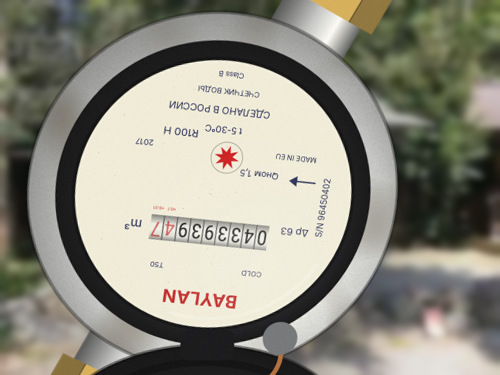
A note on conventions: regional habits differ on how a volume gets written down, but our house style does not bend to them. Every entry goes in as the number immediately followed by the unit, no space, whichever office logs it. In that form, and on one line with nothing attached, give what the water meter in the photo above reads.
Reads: 433939.47m³
